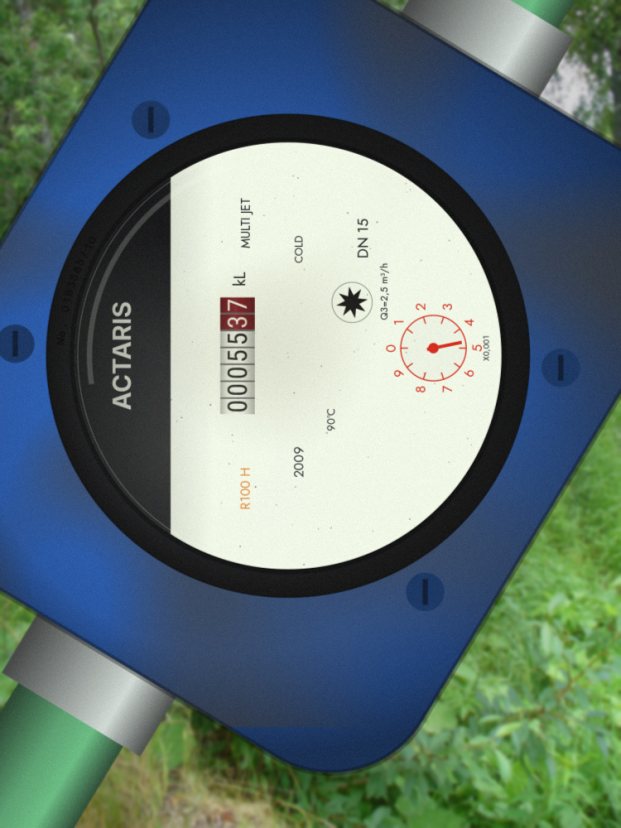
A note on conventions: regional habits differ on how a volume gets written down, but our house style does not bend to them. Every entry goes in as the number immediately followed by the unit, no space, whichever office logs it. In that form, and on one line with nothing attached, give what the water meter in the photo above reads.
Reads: 55.374kL
